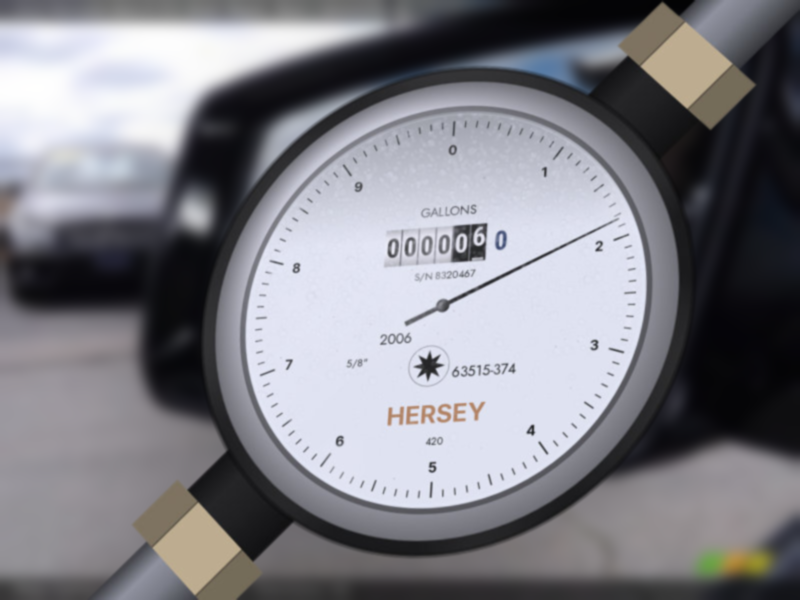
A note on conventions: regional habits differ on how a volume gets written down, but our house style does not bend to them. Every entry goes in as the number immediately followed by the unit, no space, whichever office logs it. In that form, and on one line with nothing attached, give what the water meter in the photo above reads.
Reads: 61.8gal
